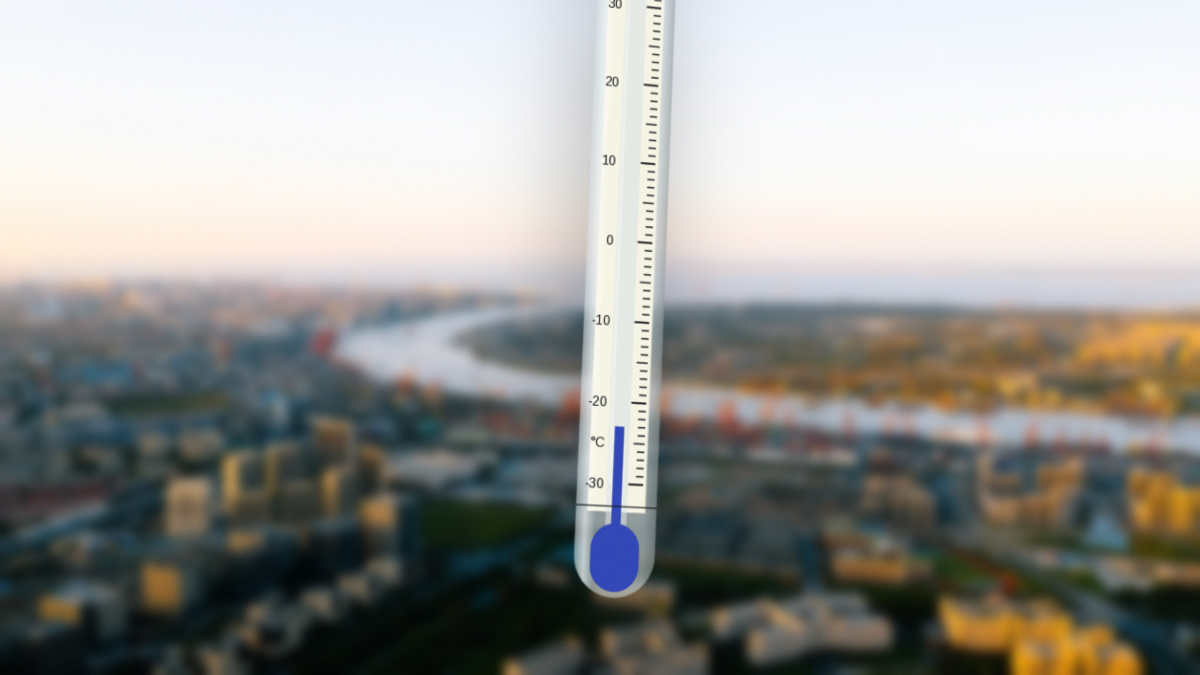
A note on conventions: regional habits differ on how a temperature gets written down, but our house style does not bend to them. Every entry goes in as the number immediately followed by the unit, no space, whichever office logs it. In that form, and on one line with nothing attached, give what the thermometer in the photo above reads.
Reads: -23°C
